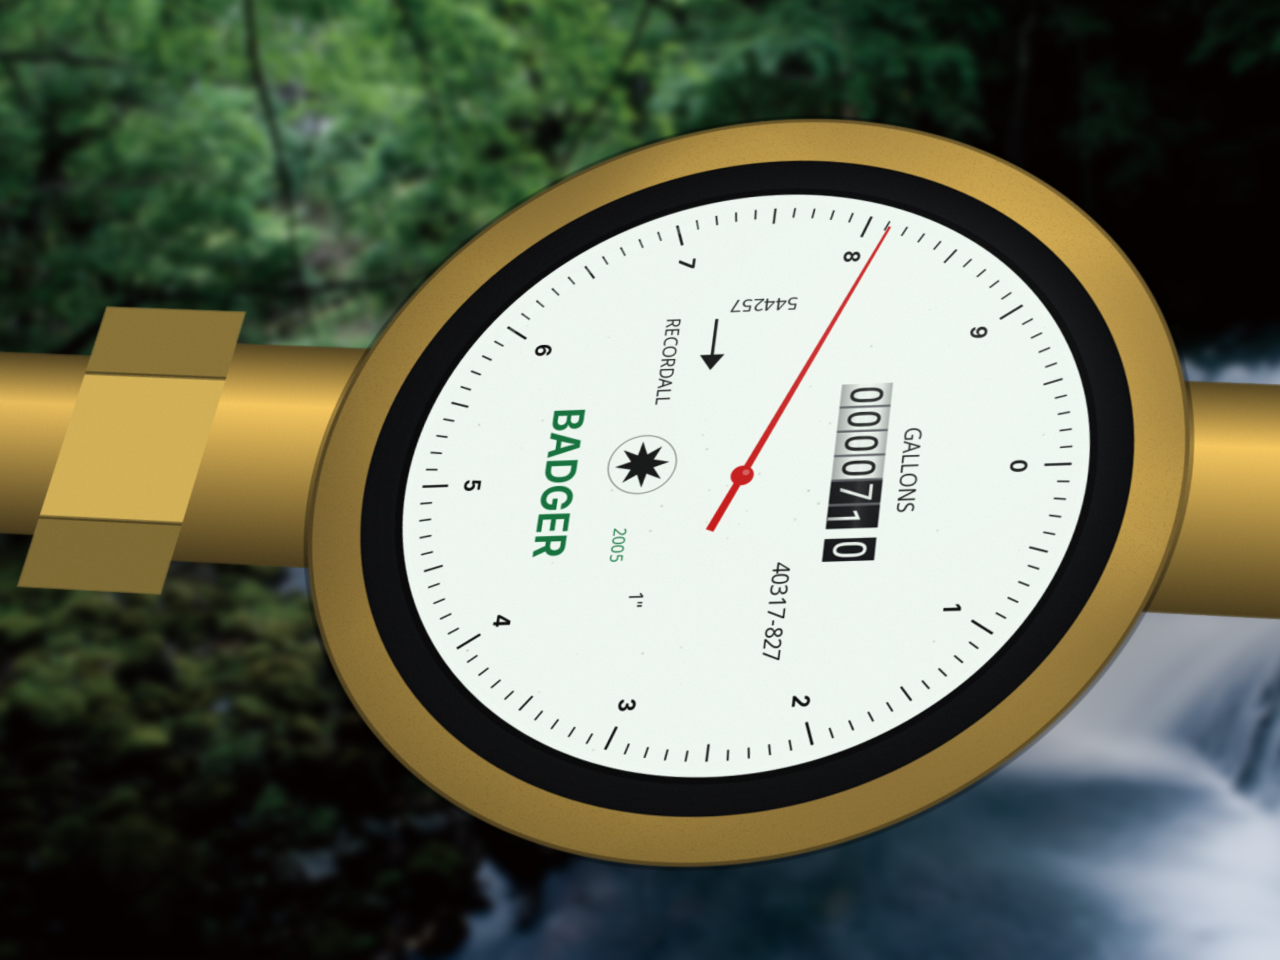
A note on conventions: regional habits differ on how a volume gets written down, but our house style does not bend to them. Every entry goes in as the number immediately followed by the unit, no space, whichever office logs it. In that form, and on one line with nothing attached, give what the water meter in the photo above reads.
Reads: 708.1gal
